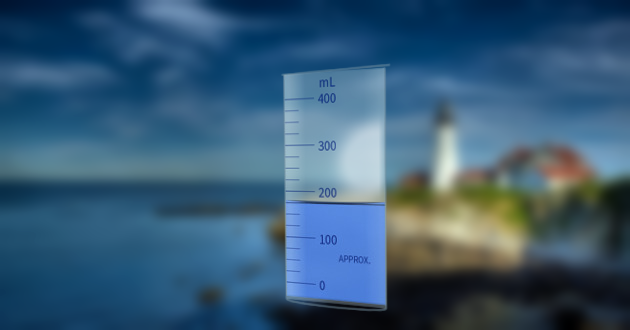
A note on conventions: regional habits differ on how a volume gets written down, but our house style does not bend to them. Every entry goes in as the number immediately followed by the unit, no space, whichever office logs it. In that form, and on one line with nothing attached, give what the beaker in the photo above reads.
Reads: 175mL
